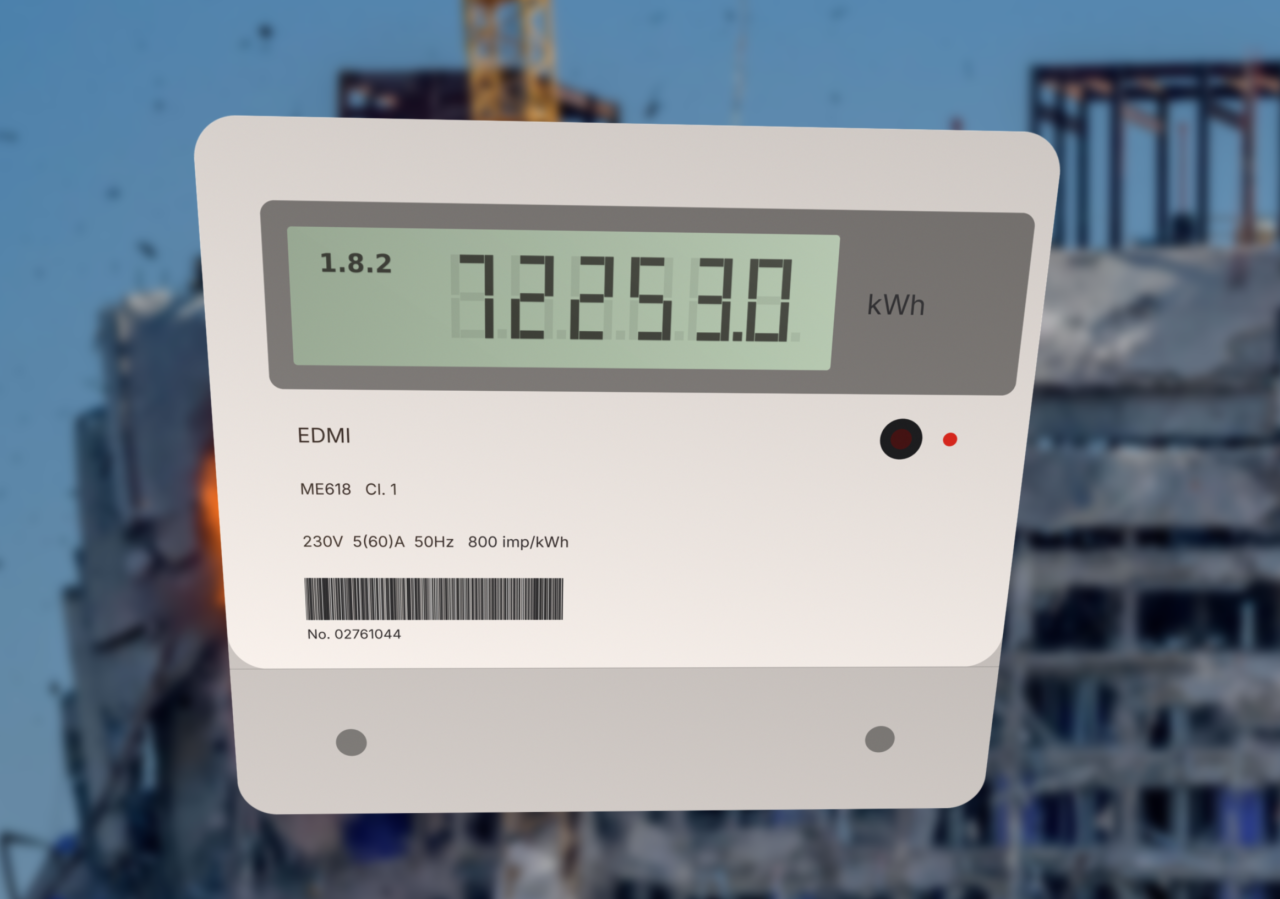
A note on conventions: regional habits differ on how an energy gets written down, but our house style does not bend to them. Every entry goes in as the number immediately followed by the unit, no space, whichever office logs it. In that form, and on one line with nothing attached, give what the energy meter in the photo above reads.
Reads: 72253.0kWh
